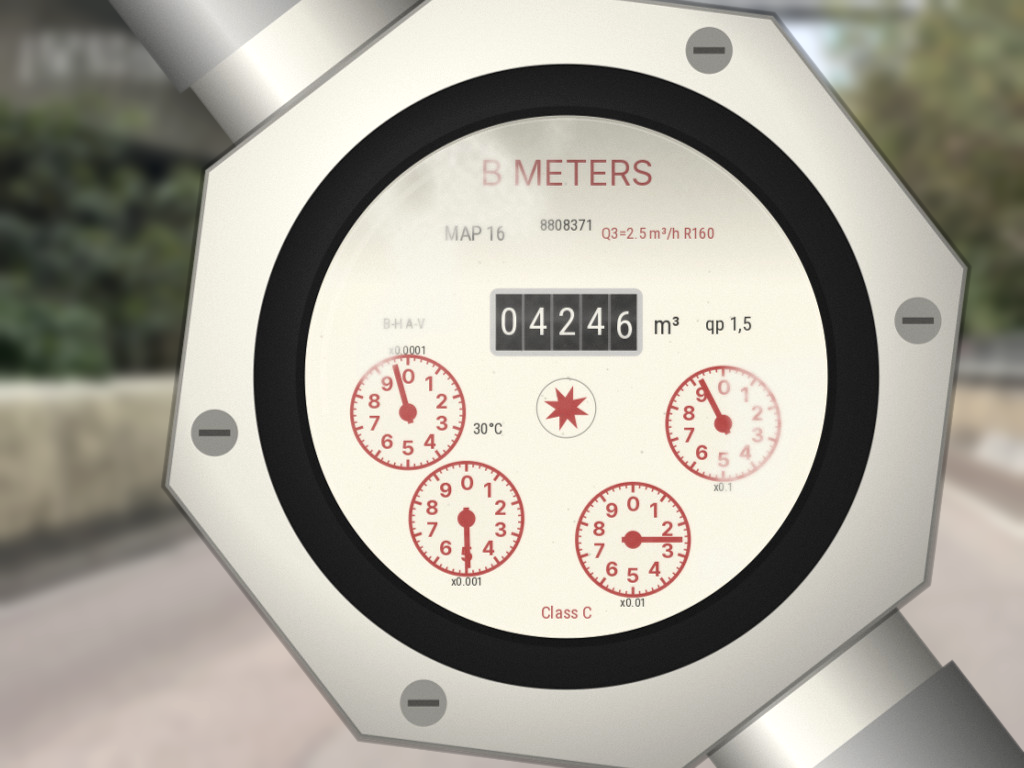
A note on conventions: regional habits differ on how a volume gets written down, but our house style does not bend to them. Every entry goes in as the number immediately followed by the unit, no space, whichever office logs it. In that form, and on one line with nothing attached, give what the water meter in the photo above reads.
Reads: 4245.9249m³
